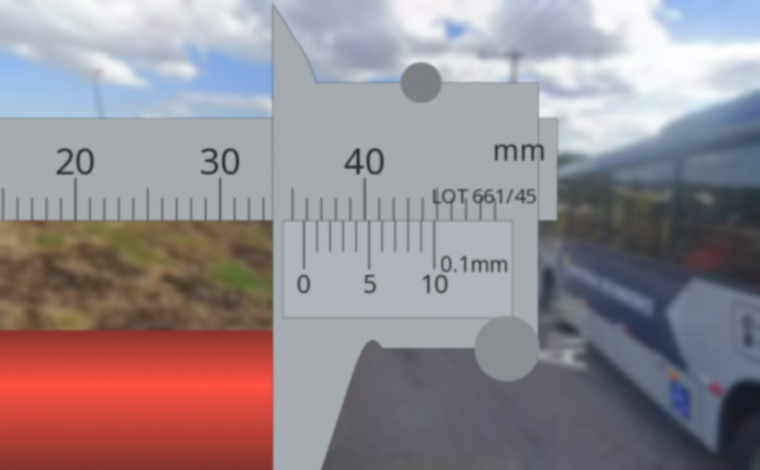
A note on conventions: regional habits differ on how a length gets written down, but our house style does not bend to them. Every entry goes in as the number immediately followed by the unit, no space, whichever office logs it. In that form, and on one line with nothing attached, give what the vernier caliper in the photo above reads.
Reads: 35.8mm
